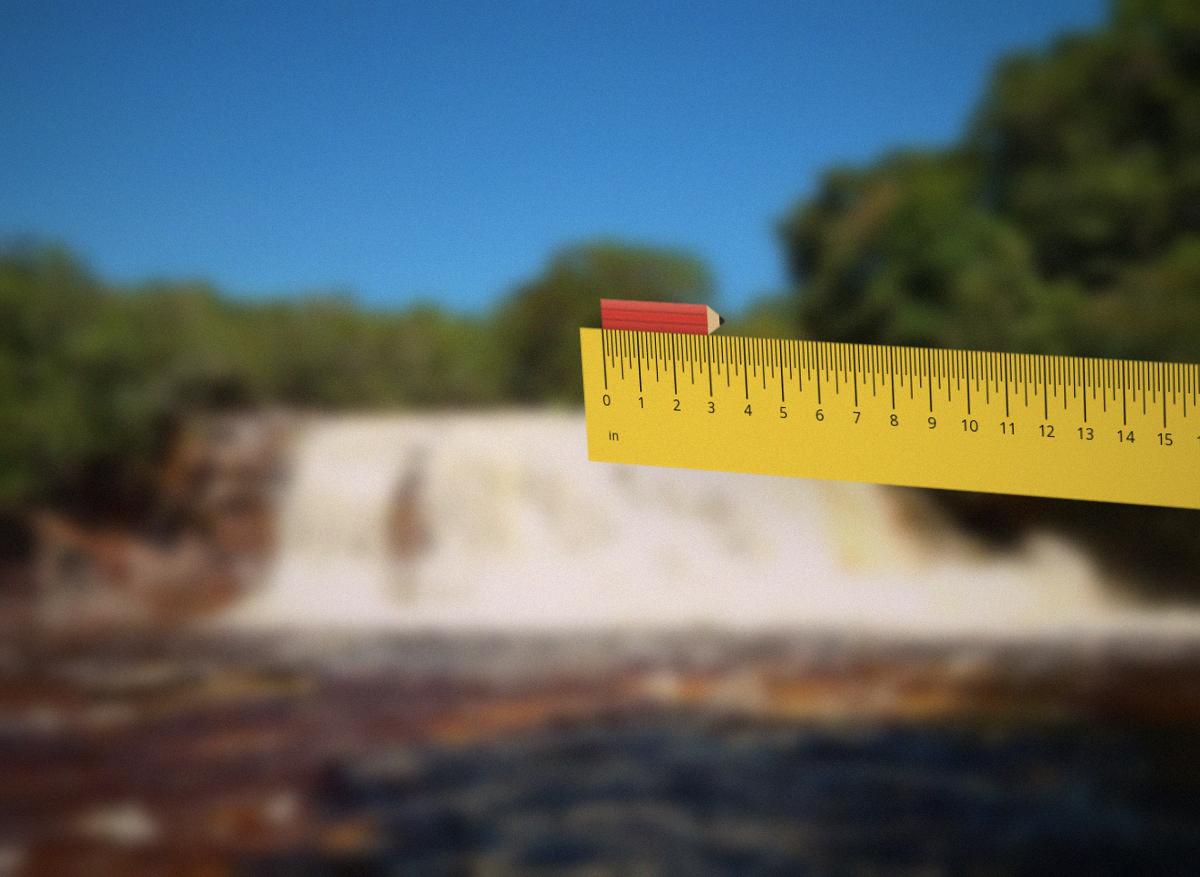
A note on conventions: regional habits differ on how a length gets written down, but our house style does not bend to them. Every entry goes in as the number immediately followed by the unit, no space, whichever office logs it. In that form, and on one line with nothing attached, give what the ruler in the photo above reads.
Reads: 3.5in
